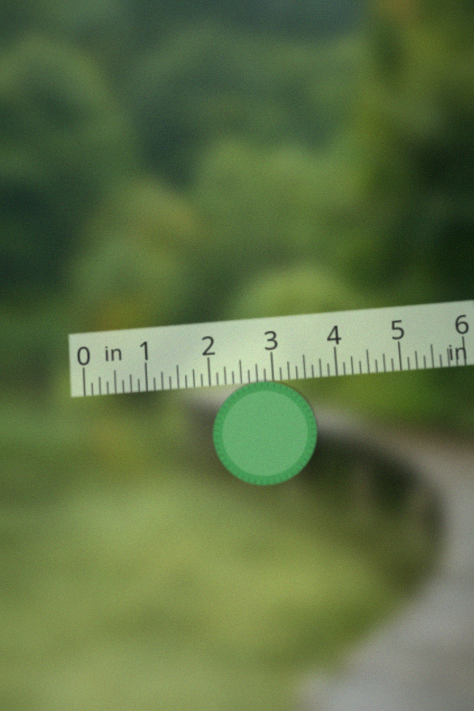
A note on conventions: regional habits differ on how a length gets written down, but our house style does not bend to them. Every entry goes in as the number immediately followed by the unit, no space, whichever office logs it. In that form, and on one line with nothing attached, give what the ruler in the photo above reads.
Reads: 1.625in
